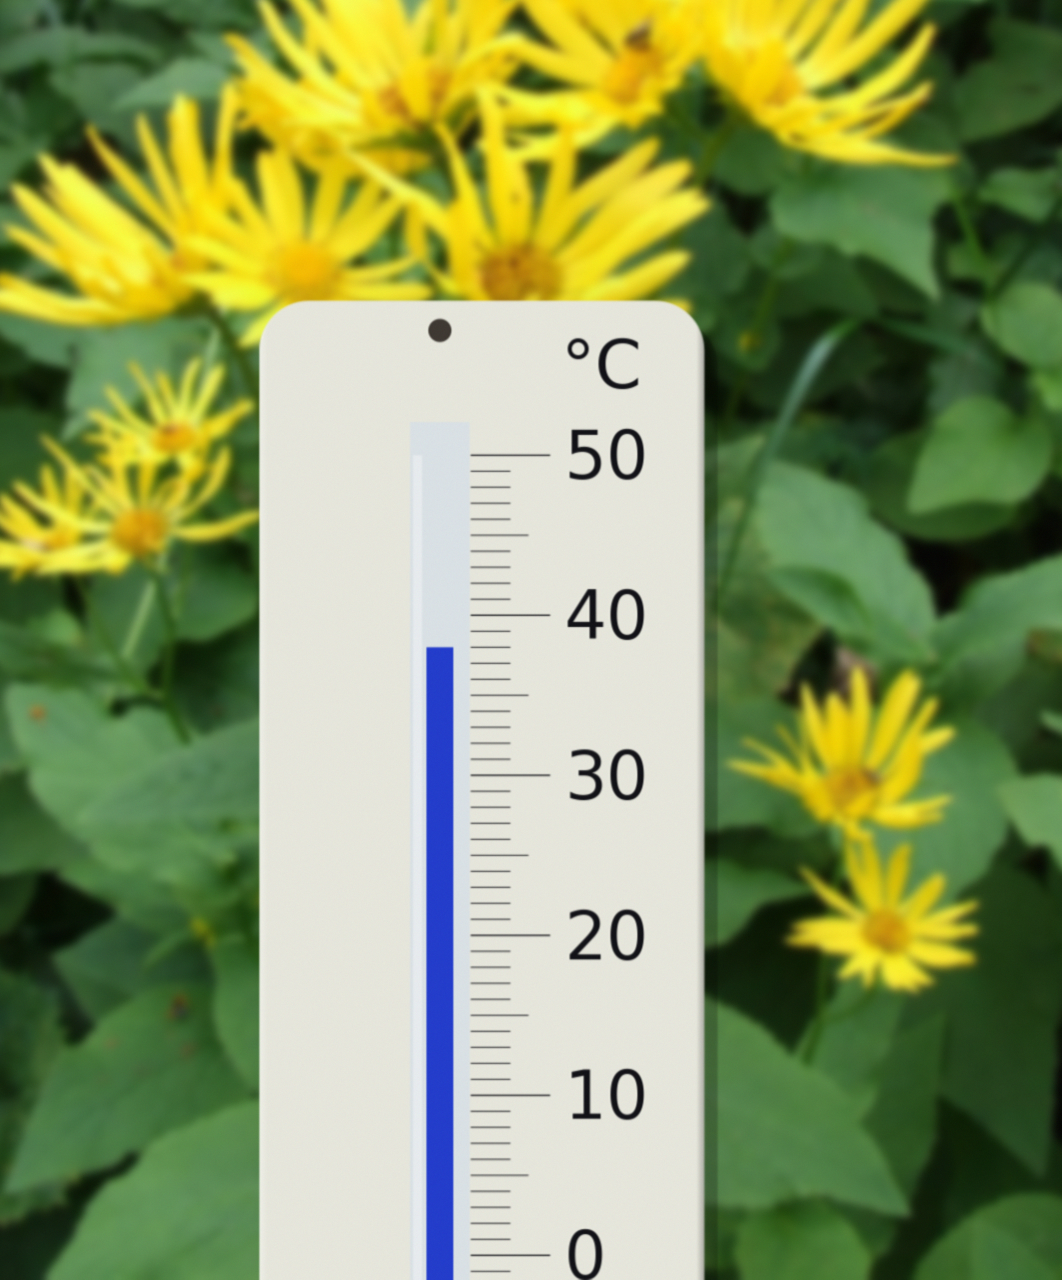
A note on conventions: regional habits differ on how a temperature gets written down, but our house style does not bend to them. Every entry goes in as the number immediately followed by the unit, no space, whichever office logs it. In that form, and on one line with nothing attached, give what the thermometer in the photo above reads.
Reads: 38°C
